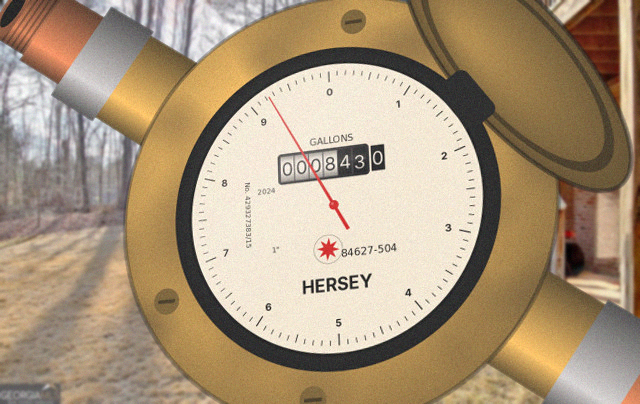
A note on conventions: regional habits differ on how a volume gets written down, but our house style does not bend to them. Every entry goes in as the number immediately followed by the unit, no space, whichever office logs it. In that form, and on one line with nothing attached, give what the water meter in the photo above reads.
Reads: 8429.2gal
